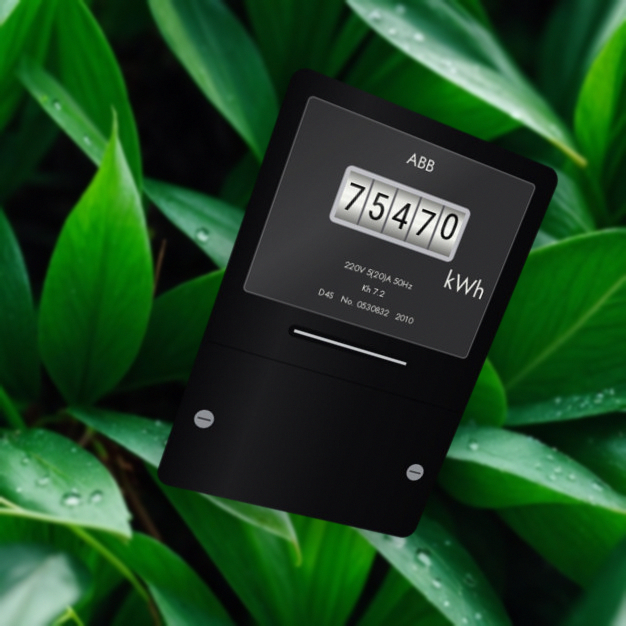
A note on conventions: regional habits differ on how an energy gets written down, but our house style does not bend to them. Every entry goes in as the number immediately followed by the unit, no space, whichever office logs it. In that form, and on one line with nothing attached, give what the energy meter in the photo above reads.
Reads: 75470kWh
